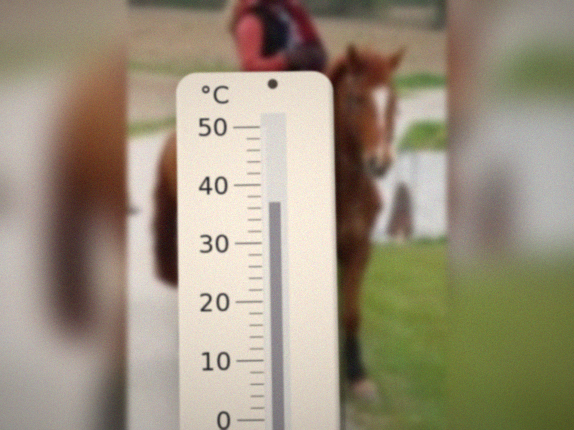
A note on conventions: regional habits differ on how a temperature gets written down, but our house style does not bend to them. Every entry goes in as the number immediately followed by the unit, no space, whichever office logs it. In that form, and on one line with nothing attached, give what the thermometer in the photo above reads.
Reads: 37°C
